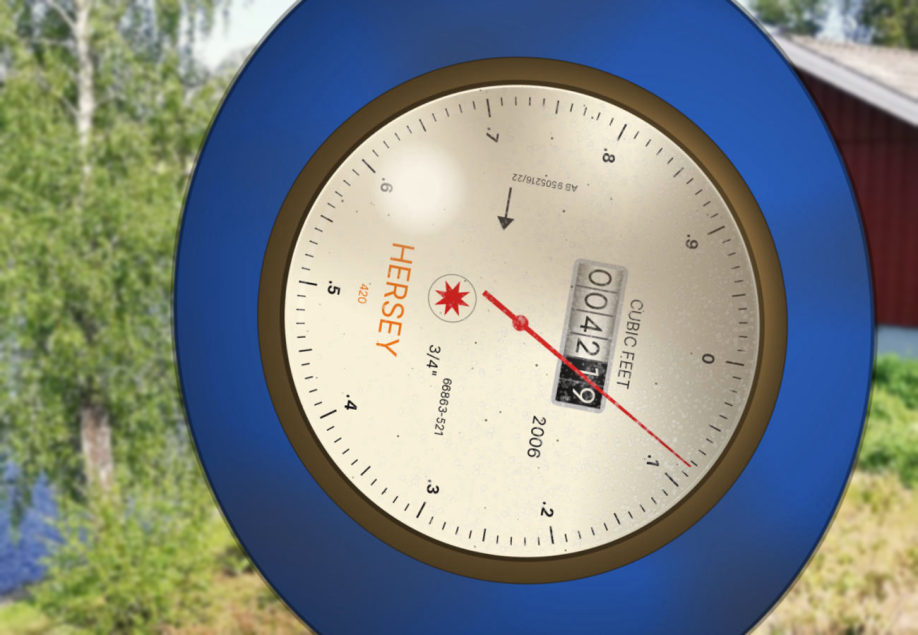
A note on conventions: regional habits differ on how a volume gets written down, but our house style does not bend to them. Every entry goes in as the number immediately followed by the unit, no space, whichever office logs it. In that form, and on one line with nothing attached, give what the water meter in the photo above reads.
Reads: 4219.08ft³
